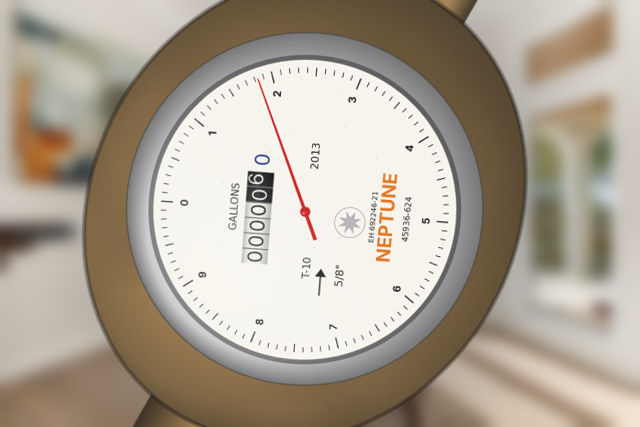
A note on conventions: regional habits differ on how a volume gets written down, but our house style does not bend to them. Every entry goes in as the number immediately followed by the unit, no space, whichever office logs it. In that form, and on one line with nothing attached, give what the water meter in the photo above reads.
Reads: 61.8gal
